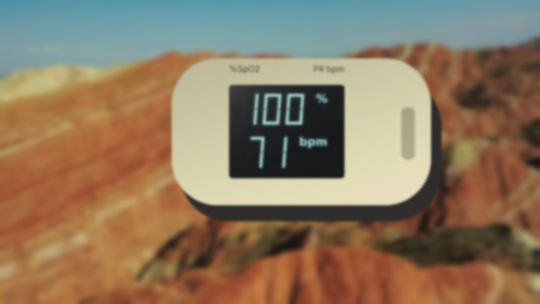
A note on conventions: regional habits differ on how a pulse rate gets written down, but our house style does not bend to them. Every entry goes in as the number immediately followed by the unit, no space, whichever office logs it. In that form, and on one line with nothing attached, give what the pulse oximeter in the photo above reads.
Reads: 71bpm
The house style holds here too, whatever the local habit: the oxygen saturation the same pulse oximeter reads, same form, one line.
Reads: 100%
